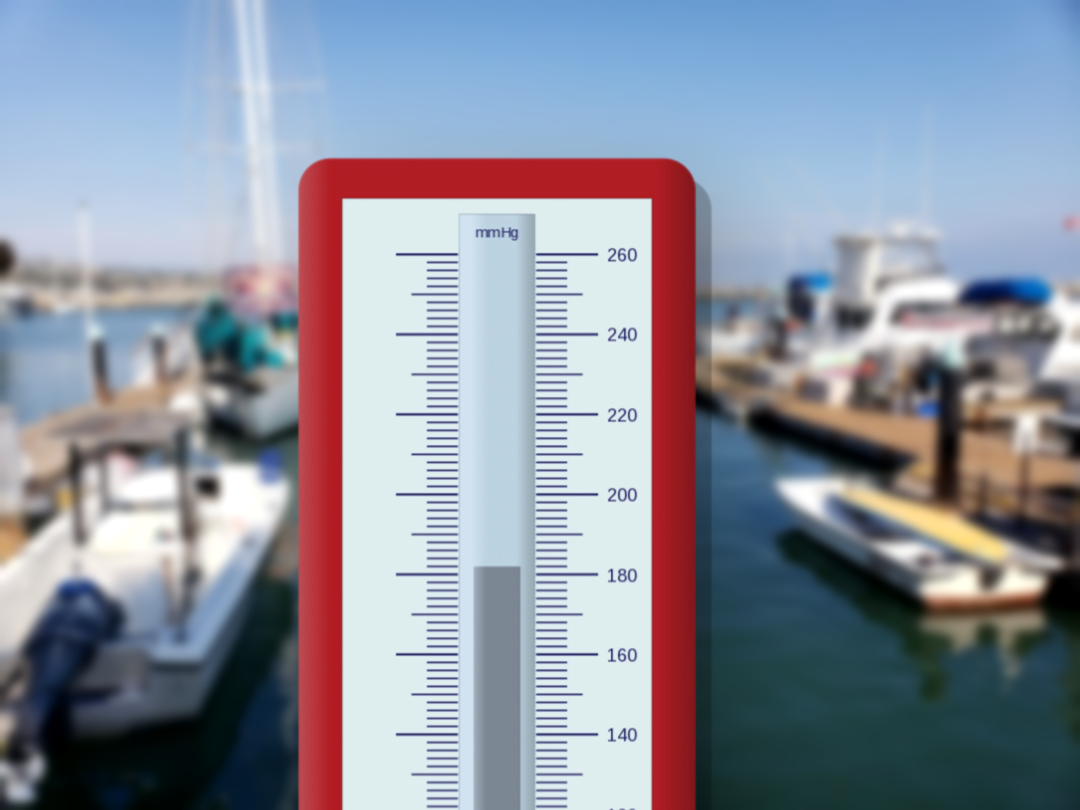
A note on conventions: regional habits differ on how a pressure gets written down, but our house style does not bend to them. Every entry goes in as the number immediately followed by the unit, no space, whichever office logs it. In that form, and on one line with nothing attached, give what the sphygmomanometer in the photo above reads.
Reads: 182mmHg
